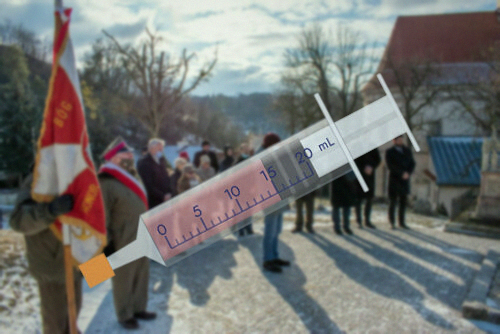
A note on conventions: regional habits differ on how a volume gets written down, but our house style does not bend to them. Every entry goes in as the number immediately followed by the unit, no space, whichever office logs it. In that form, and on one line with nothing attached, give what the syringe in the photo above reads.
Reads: 15mL
